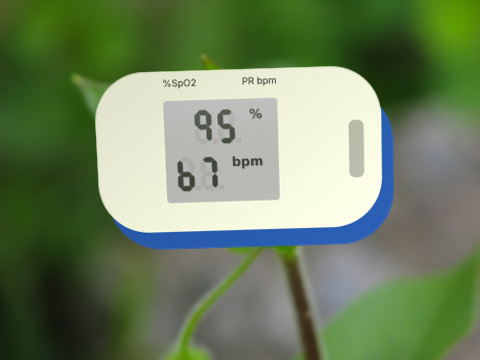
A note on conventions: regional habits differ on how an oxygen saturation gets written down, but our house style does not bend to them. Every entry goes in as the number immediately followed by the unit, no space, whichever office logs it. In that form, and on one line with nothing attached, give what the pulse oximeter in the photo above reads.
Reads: 95%
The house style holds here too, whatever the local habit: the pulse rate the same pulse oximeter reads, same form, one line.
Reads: 67bpm
